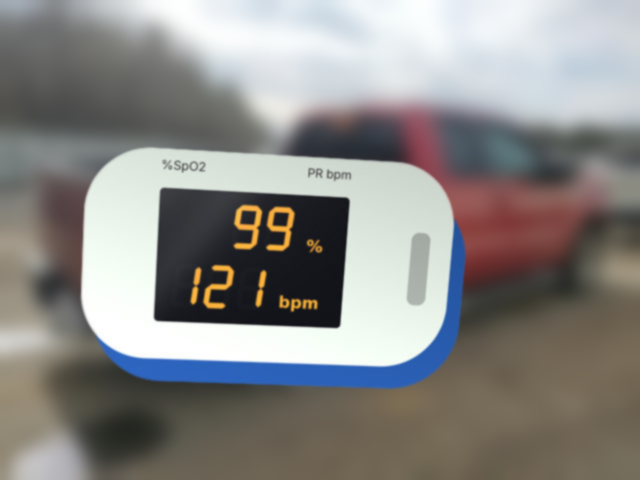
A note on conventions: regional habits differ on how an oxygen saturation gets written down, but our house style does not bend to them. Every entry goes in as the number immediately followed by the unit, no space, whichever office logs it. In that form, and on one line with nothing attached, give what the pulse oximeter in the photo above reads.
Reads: 99%
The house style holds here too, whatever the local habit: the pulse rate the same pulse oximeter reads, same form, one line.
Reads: 121bpm
